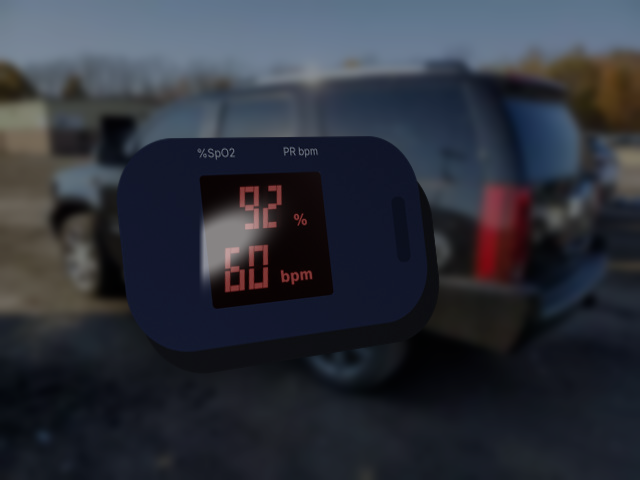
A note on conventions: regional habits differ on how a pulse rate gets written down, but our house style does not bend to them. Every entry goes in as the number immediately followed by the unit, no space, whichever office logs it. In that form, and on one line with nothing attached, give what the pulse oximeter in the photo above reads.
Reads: 60bpm
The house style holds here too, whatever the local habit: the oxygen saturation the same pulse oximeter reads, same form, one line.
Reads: 92%
